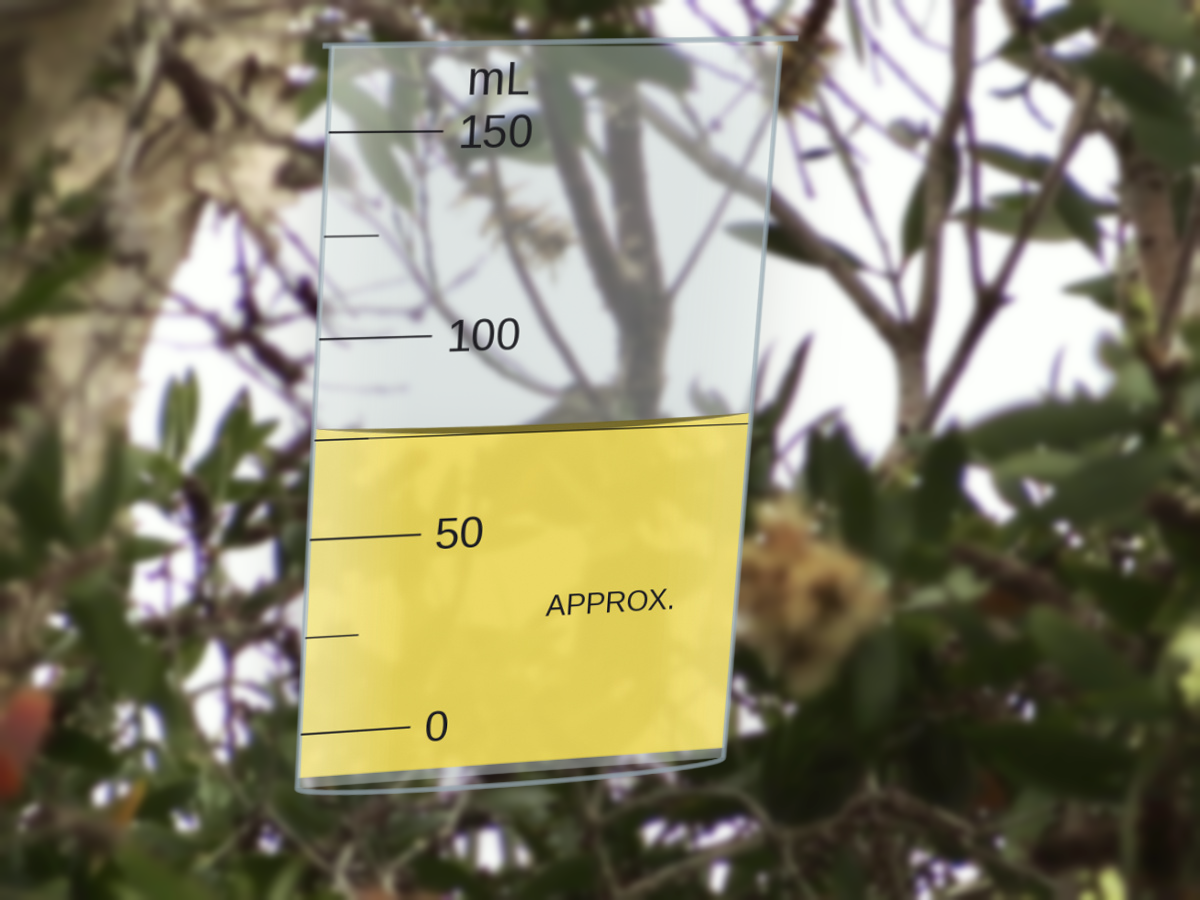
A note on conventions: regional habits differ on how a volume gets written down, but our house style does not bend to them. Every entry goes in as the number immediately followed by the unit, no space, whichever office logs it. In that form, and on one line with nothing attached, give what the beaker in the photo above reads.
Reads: 75mL
